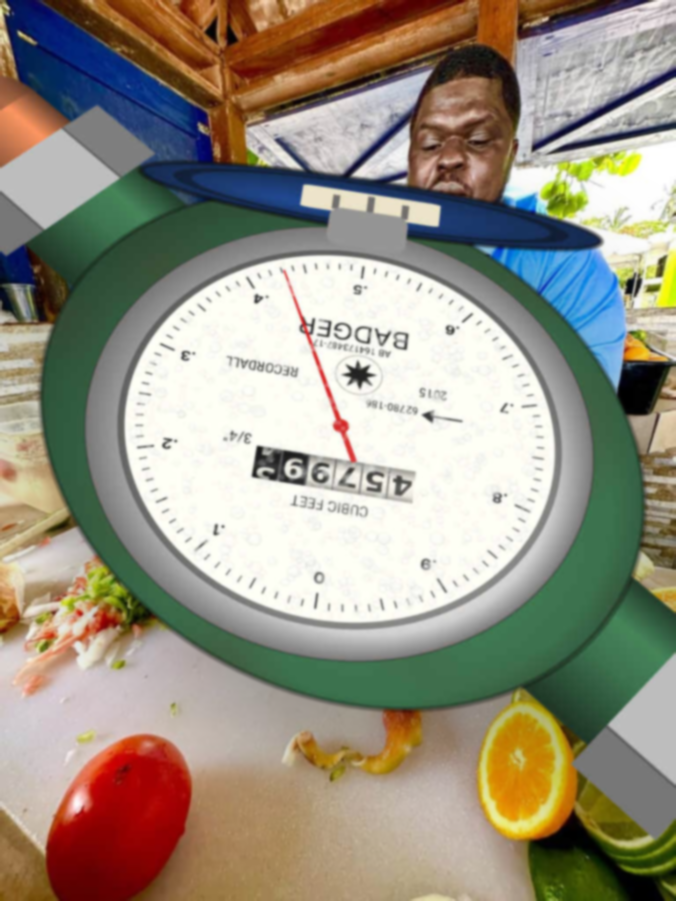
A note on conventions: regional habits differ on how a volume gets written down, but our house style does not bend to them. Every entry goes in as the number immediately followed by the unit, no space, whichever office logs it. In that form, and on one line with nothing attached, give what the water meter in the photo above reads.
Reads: 457993.43ft³
